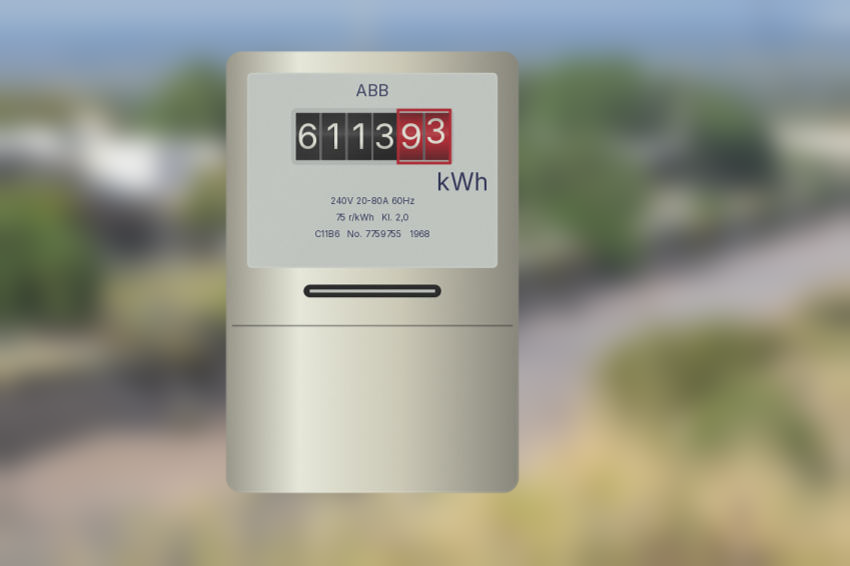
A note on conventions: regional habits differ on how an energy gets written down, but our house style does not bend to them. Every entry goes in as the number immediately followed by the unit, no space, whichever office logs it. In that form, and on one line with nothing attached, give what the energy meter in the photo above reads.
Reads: 6113.93kWh
